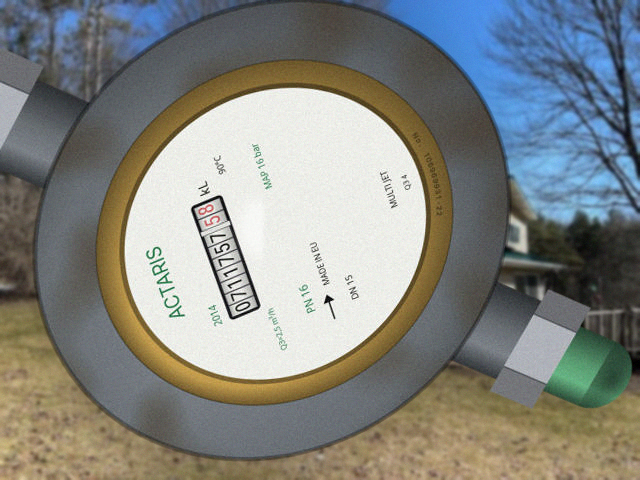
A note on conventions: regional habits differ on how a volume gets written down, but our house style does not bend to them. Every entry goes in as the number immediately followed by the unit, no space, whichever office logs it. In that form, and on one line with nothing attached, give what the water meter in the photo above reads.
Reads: 711757.58kL
